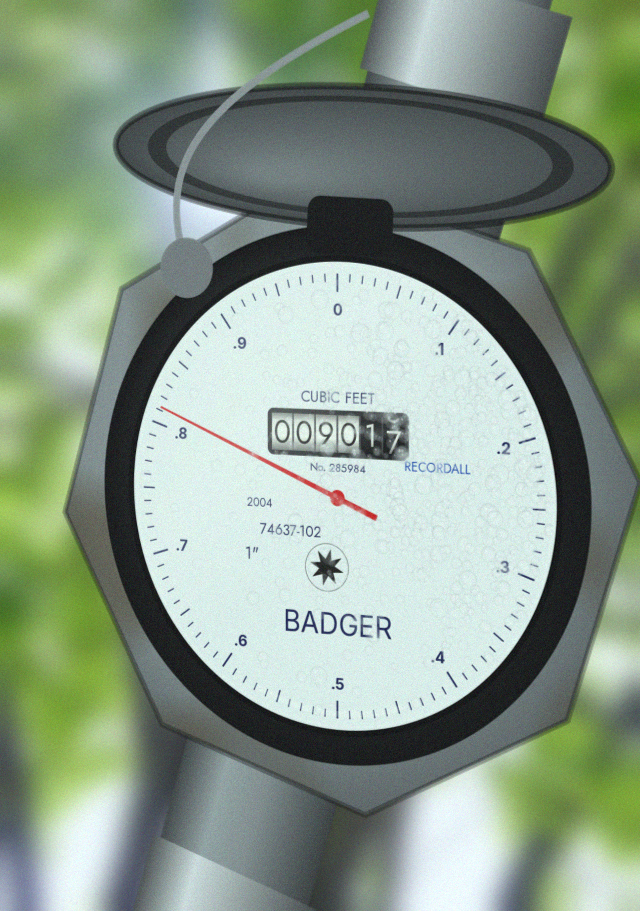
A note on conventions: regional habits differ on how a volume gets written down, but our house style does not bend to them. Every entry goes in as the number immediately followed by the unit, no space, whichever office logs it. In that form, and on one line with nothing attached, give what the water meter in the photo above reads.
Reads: 9016.81ft³
